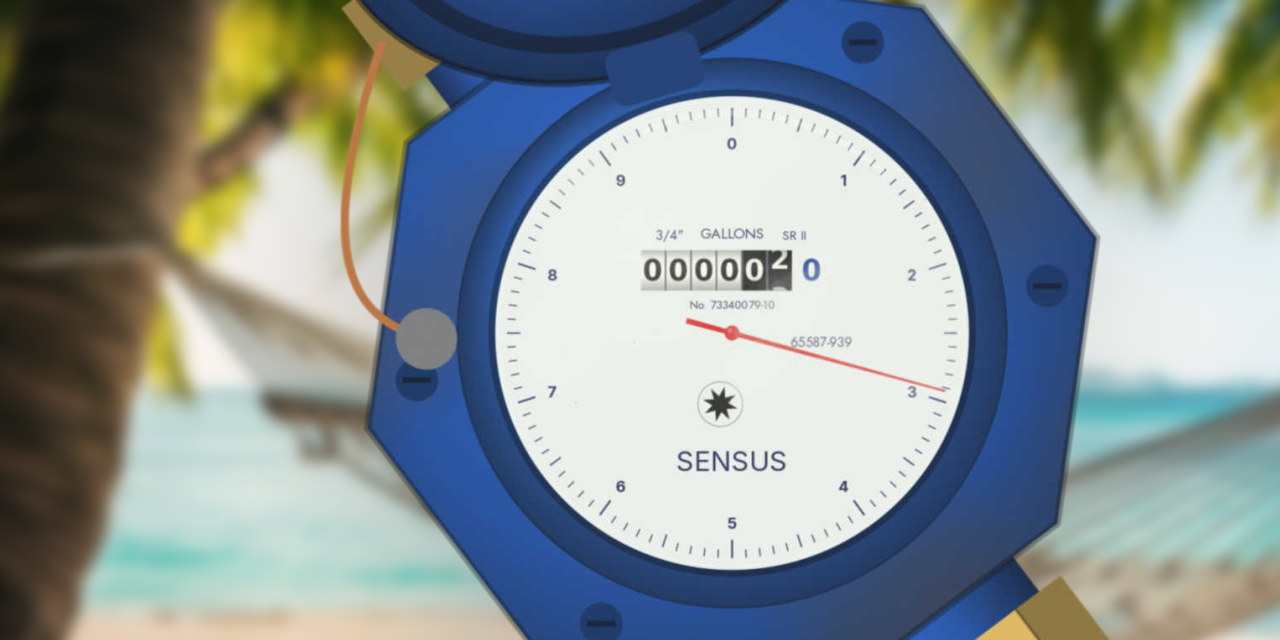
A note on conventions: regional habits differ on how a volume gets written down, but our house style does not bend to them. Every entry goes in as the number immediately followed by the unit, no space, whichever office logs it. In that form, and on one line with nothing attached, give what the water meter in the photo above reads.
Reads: 22.9gal
